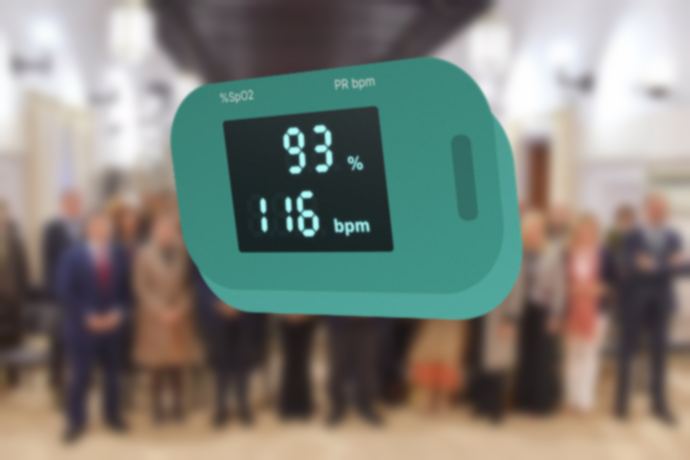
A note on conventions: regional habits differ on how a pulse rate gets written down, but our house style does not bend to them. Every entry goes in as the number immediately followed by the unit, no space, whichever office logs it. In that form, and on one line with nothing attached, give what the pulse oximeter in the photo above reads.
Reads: 116bpm
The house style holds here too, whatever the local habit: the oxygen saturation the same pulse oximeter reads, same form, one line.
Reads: 93%
